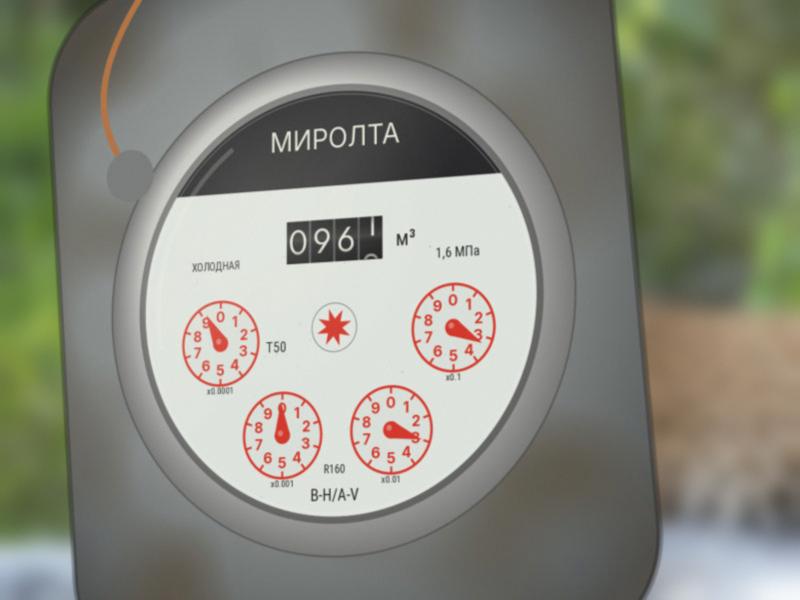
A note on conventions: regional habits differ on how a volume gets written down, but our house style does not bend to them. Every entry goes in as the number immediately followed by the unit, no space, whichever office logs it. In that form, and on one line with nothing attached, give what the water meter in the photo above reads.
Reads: 961.3299m³
